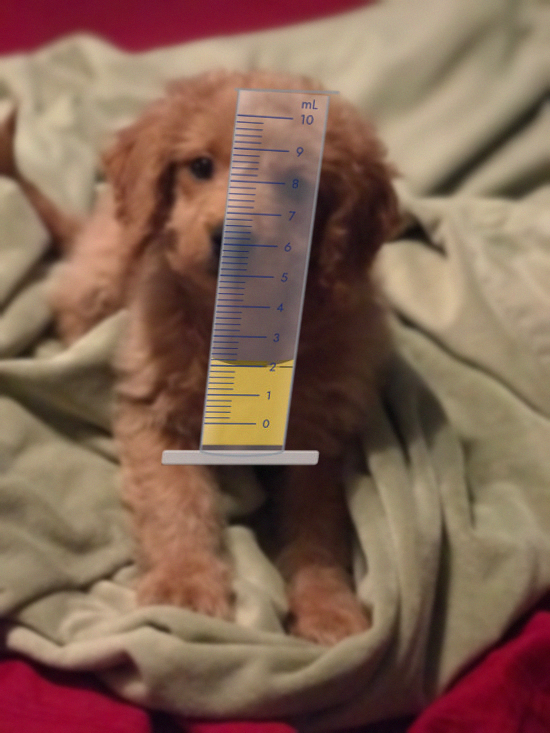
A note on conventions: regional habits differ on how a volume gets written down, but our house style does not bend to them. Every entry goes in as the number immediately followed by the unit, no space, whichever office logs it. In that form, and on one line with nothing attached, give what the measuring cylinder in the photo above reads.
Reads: 2mL
